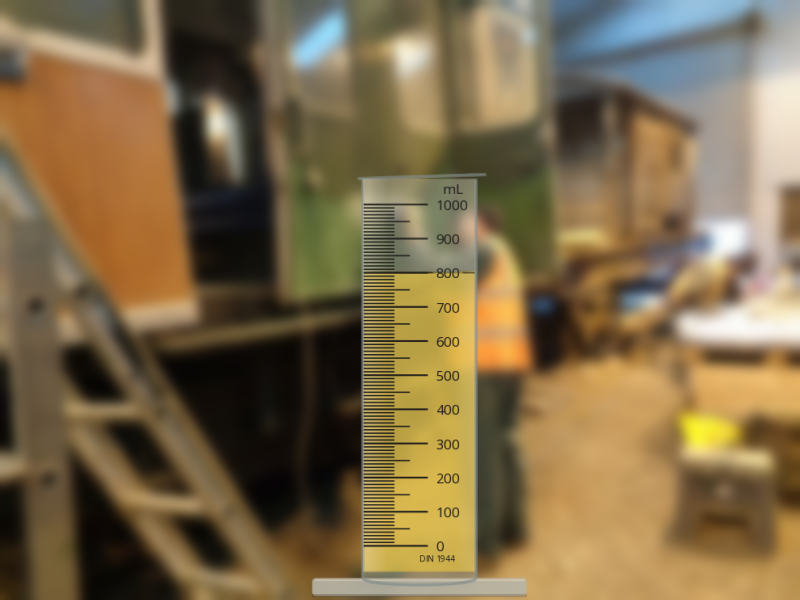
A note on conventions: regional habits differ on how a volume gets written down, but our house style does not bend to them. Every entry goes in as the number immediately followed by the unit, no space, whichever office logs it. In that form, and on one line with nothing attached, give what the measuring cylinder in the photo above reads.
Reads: 800mL
